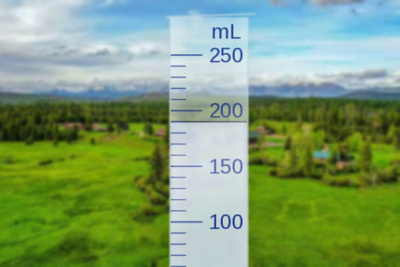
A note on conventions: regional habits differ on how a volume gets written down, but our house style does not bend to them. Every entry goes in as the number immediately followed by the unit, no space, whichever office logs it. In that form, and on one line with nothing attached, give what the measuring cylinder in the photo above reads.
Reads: 190mL
